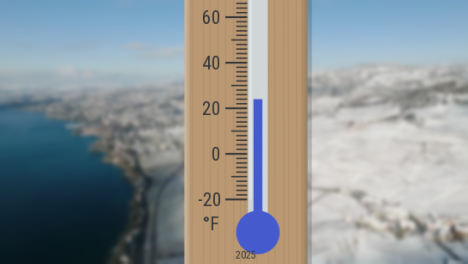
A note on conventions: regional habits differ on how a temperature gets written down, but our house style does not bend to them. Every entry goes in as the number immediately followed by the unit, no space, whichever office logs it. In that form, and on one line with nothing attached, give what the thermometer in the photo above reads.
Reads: 24°F
